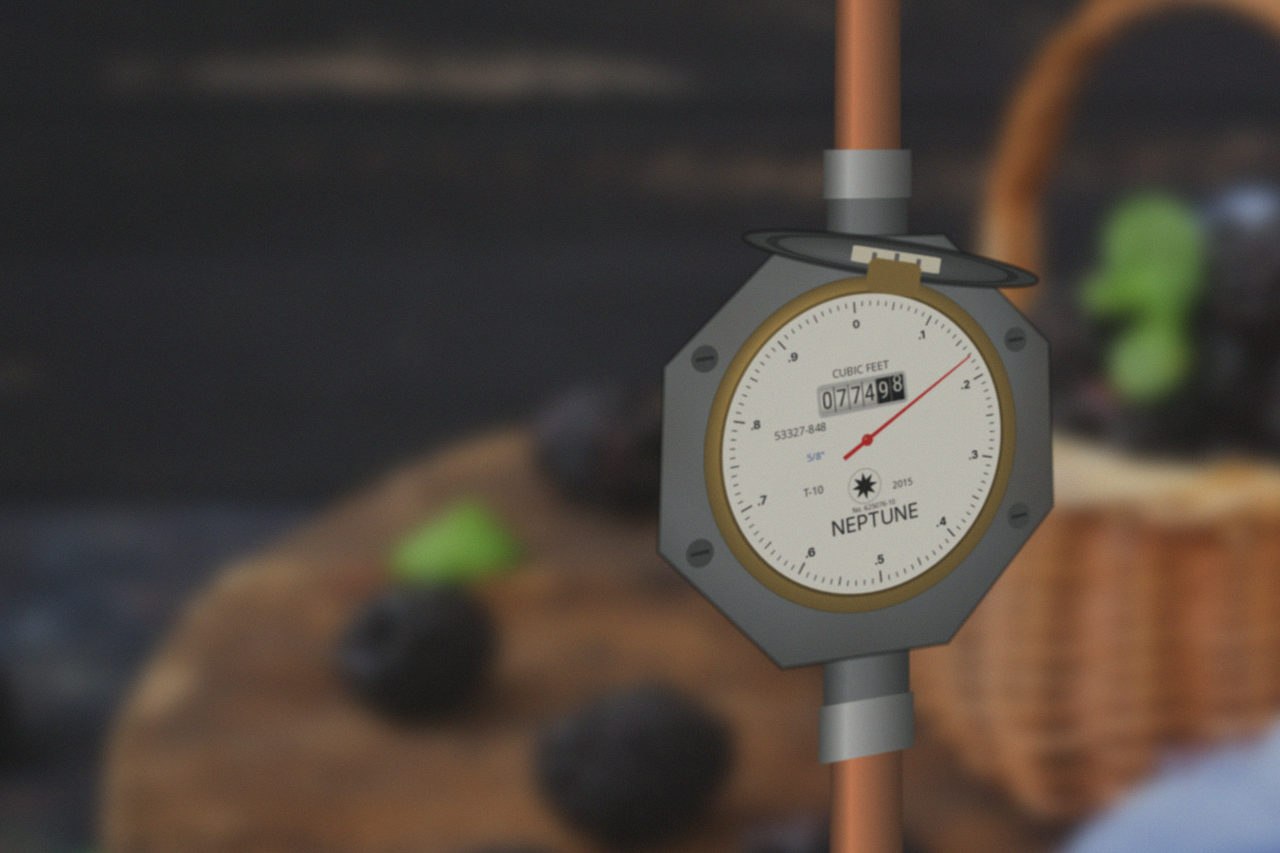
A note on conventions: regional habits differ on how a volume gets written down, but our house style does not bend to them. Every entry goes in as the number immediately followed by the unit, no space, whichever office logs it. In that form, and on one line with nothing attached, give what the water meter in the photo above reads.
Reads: 77498.17ft³
